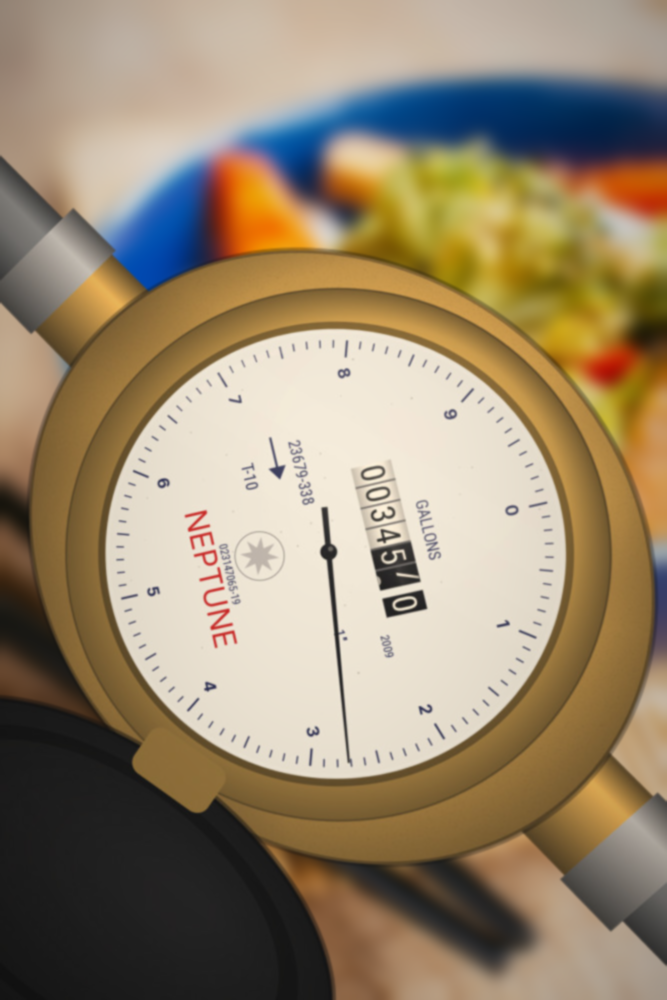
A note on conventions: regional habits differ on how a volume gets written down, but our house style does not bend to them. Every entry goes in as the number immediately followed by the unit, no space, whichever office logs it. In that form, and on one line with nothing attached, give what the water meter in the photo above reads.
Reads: 34572.7gal
